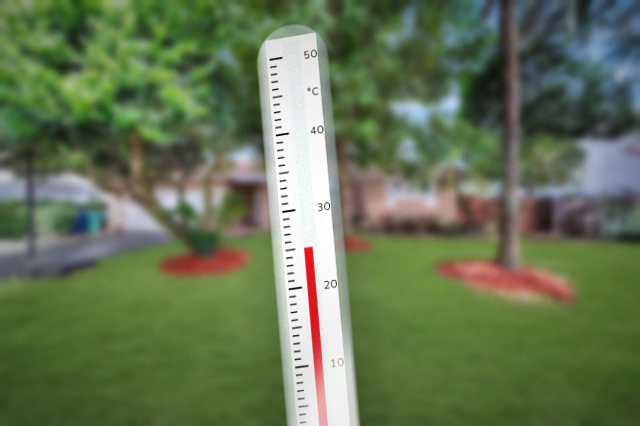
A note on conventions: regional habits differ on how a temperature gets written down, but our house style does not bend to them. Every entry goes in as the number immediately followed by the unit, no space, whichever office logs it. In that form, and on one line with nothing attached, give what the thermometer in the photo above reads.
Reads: 25°C
